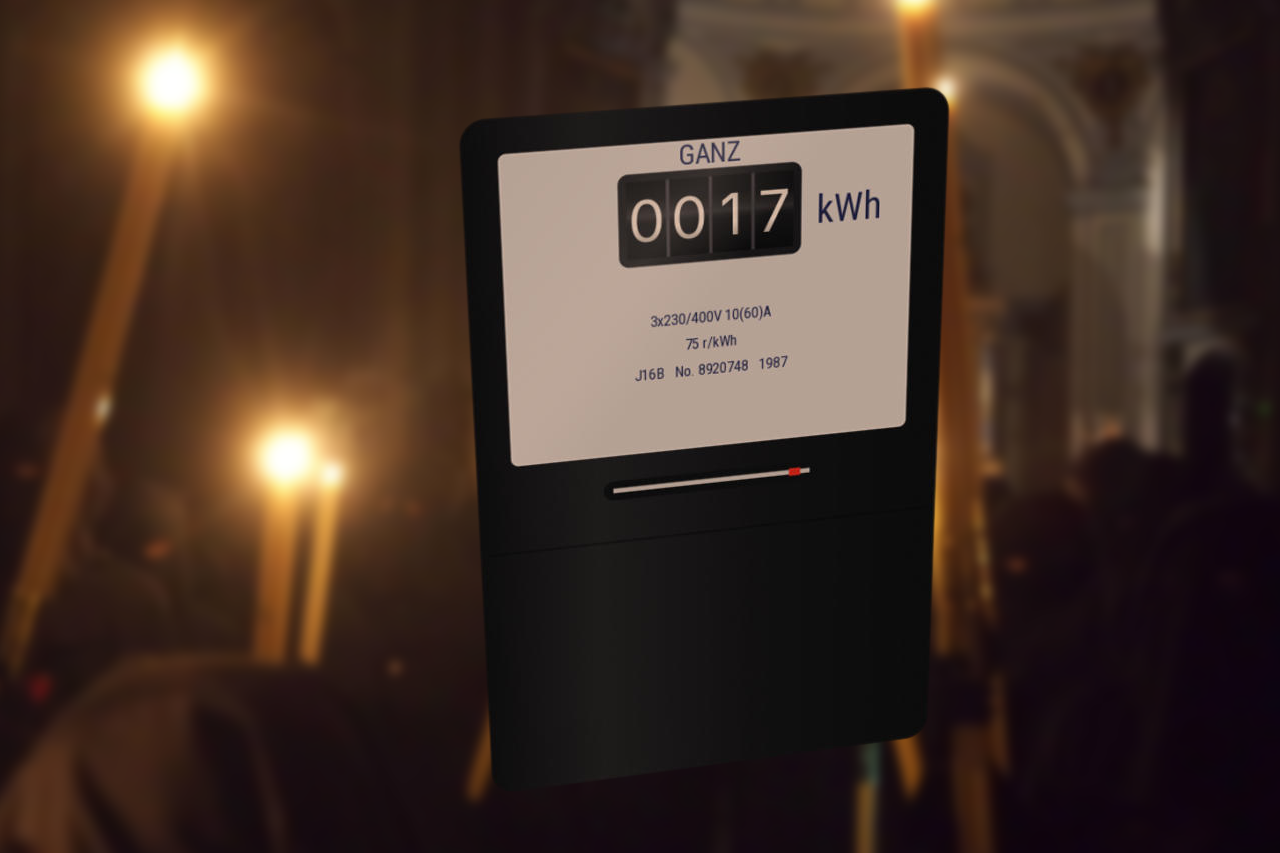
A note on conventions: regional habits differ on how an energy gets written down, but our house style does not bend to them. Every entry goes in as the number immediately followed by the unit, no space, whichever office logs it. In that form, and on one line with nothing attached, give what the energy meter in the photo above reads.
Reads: 17kWh
